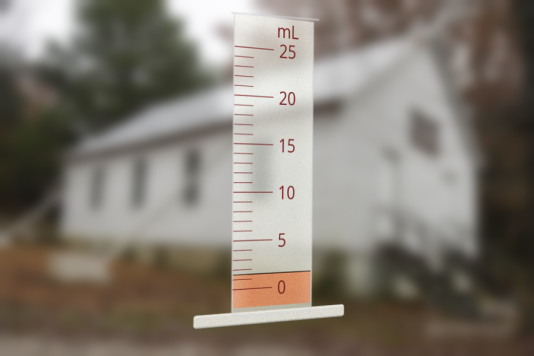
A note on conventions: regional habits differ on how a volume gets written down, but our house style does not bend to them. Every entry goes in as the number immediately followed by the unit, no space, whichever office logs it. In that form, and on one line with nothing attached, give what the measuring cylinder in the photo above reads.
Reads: 1.5mL
